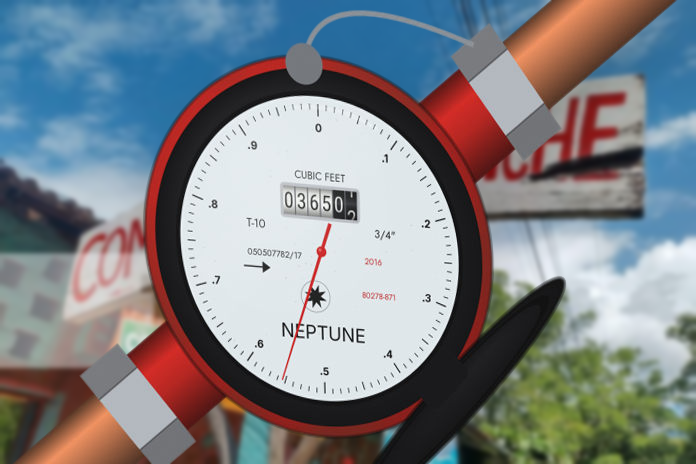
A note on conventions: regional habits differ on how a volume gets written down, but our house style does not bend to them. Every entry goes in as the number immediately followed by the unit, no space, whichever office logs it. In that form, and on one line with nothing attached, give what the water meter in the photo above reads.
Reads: 36501.55ft³
